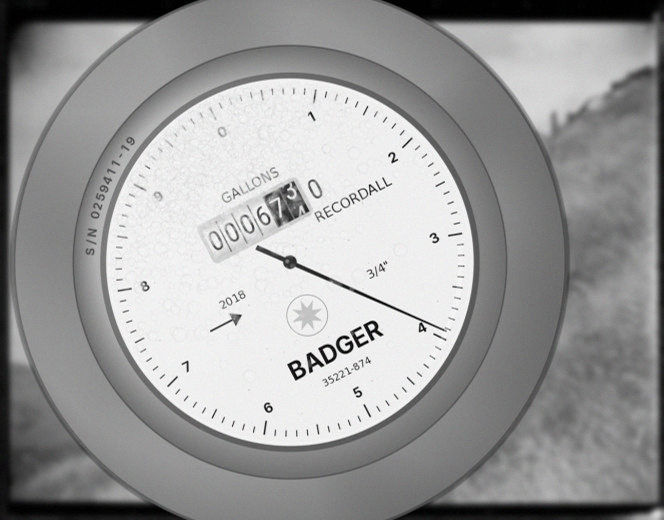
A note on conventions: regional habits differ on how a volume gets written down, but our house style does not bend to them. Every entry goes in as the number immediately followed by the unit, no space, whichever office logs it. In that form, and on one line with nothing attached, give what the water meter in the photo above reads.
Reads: 6733.9gal
